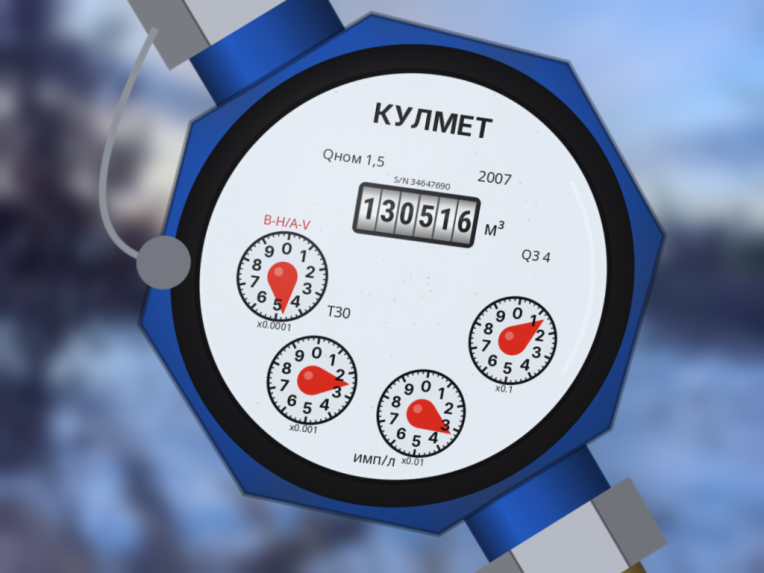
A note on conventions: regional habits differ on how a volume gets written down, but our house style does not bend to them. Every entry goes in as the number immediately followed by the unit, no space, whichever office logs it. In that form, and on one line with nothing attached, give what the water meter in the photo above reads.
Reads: 130516.1324m³
